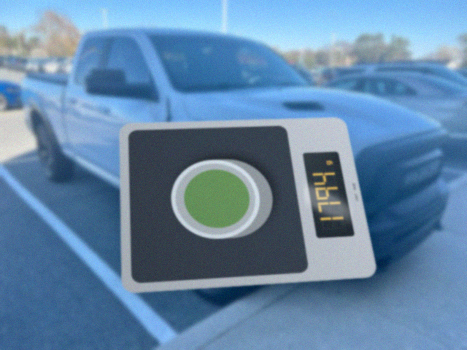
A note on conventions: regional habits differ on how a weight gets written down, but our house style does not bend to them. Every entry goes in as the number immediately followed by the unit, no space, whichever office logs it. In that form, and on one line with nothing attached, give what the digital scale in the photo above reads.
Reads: 1794g
